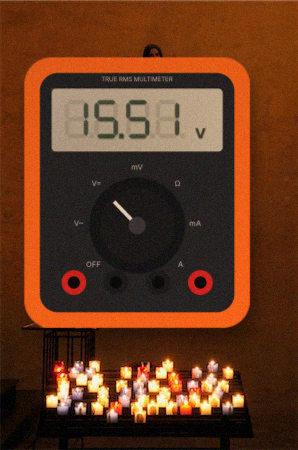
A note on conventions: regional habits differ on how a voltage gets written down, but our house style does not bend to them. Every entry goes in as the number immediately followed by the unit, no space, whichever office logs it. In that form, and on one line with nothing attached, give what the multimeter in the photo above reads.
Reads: 15.51V
